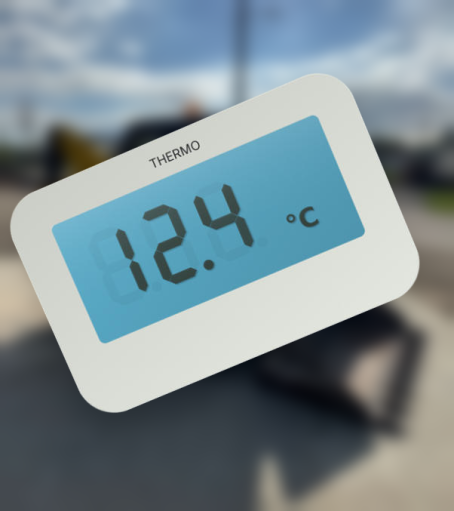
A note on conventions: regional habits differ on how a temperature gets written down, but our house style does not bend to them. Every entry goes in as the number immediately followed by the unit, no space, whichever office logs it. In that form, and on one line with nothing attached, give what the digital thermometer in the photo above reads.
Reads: 12.4°C
